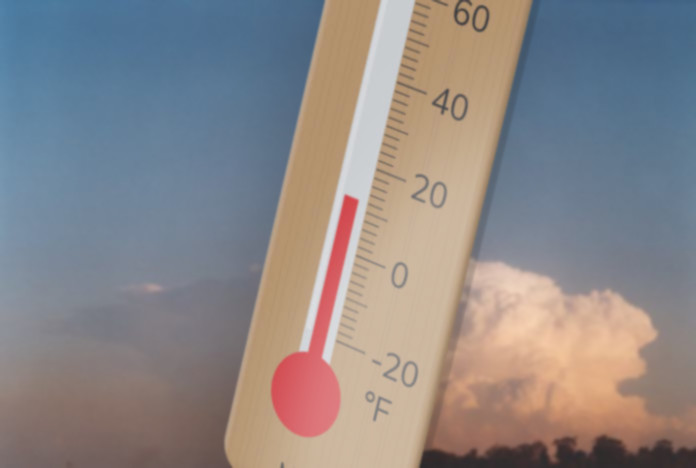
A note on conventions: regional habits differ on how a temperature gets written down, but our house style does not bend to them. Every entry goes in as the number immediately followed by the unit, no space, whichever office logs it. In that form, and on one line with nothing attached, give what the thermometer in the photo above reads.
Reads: 12°F
